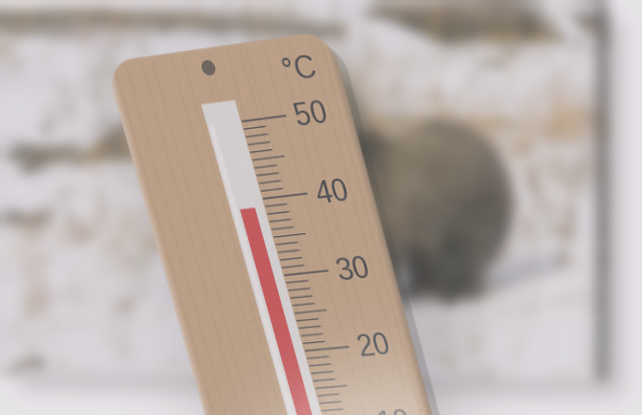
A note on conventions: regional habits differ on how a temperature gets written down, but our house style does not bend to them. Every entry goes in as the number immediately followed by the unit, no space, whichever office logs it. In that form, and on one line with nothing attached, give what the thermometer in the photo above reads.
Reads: 39°C
